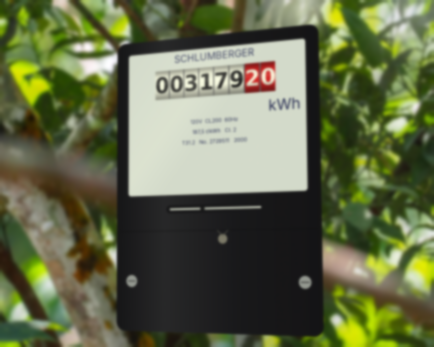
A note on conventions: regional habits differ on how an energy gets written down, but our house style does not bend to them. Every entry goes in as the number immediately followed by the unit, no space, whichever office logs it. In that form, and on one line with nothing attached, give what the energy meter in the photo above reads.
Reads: 3179.20kWh
